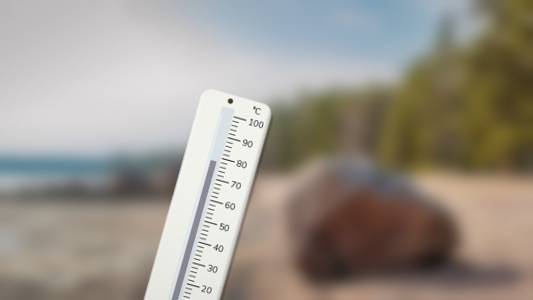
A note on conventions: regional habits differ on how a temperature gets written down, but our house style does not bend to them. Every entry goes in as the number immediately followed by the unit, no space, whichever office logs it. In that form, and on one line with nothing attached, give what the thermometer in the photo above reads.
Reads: 78°C
